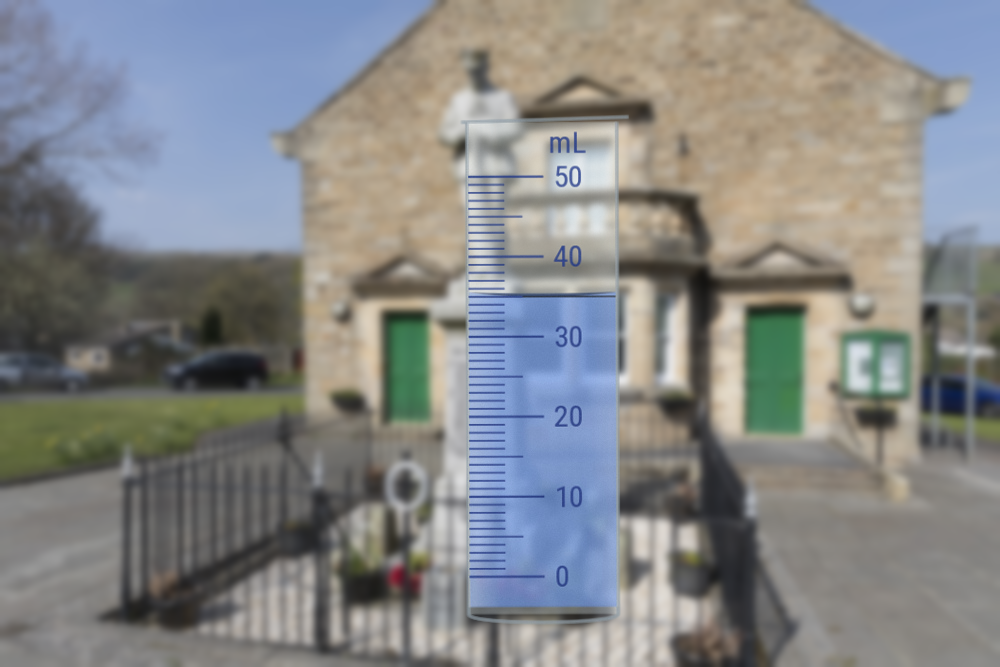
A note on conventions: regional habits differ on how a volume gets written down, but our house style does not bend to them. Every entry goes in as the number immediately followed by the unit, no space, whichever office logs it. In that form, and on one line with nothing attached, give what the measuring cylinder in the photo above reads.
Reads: 35mL
